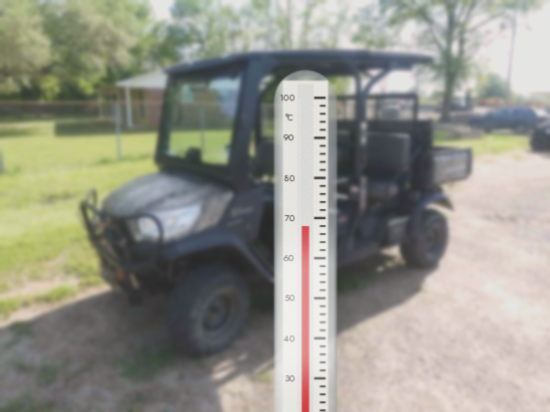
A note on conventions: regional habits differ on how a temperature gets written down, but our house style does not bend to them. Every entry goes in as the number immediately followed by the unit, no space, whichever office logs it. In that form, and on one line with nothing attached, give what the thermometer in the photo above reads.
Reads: 68°C
